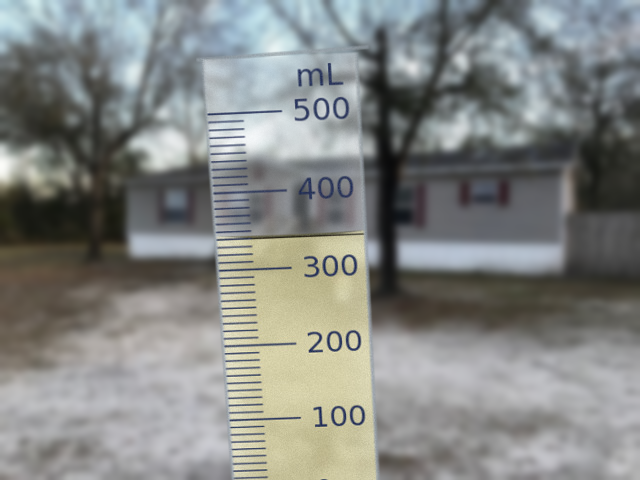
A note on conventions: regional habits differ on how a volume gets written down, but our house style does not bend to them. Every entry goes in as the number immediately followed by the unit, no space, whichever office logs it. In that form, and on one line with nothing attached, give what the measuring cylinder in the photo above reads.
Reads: 340mL
